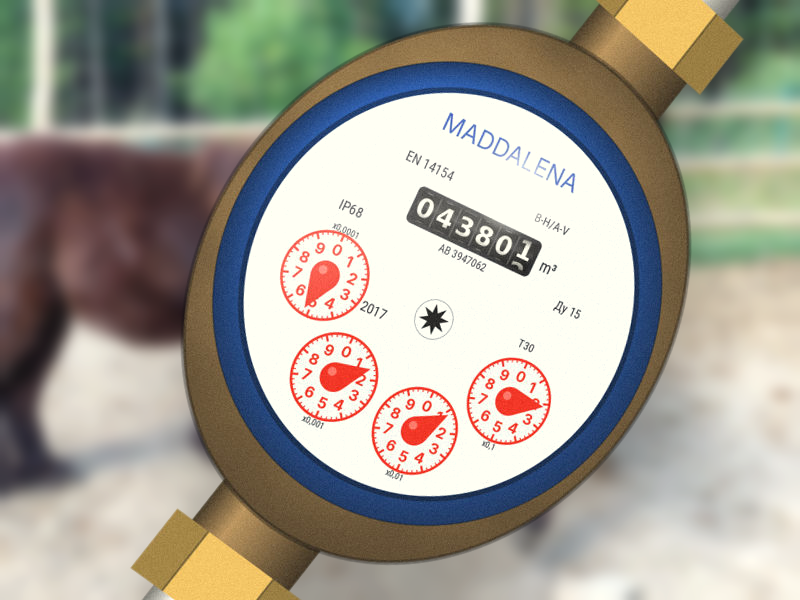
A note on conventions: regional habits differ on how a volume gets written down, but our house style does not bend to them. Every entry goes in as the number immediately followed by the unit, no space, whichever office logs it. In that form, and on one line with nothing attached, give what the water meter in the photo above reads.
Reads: 43801.2115m³
